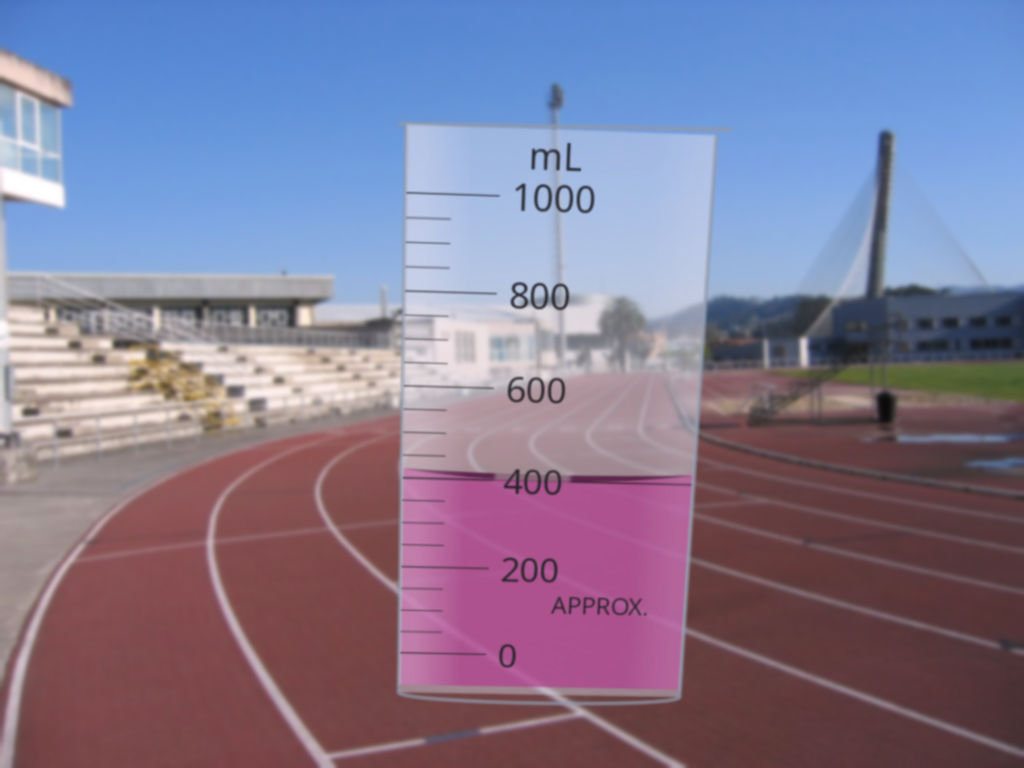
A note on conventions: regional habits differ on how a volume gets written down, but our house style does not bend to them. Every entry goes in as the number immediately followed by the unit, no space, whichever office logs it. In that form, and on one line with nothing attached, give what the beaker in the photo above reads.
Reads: 400mL
